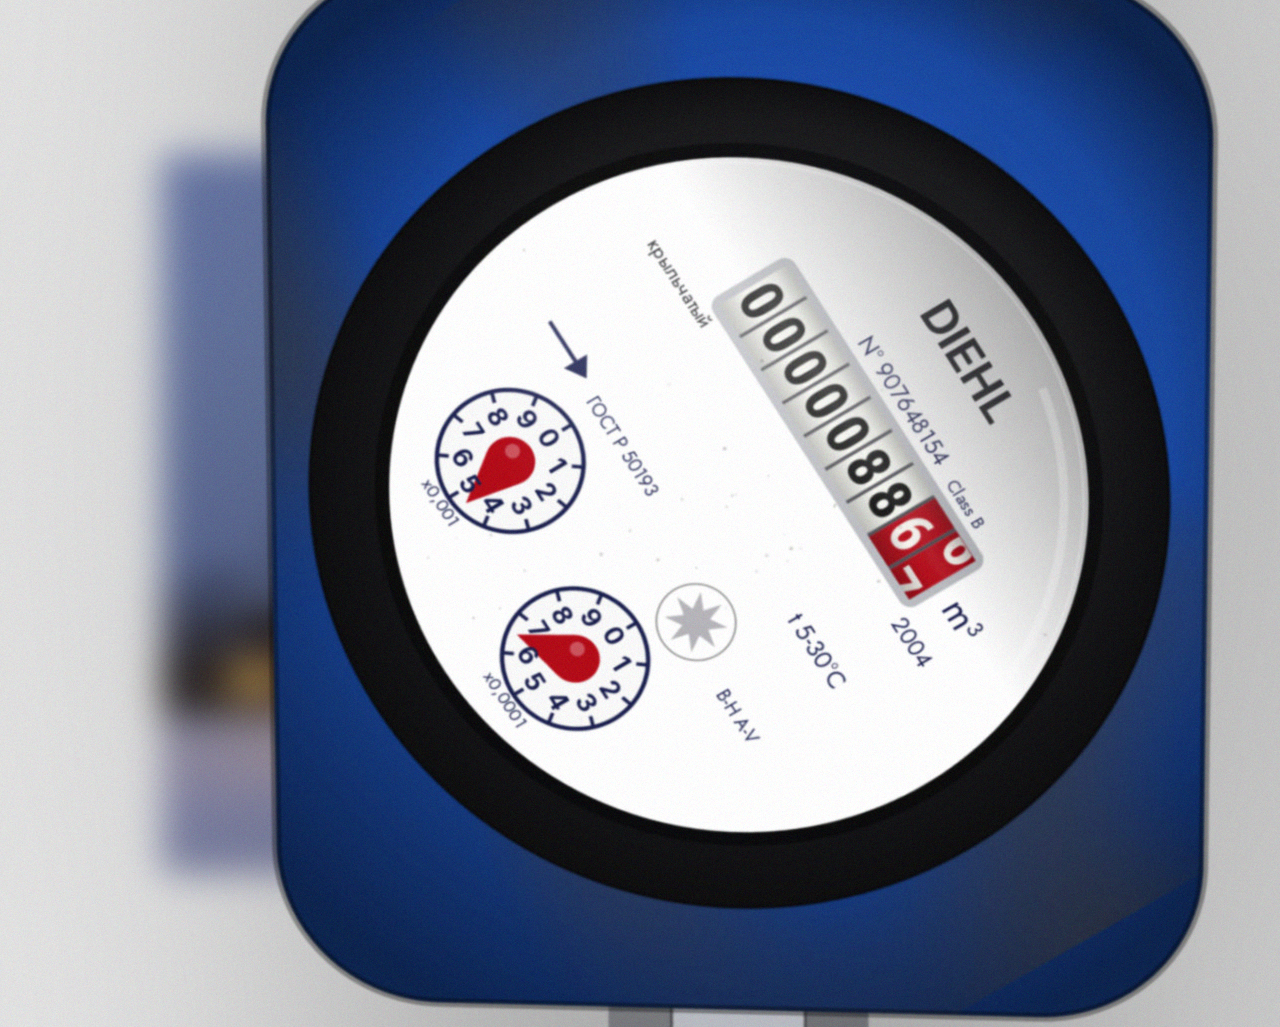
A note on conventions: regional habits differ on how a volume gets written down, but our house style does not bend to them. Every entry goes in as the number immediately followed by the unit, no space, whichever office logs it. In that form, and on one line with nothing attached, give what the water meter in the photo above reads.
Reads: 88.6646m³
